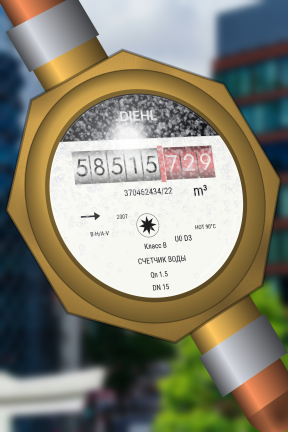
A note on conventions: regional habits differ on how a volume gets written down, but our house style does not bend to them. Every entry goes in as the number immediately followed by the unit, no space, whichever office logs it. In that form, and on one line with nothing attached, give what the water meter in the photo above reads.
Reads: 58515.729m³
